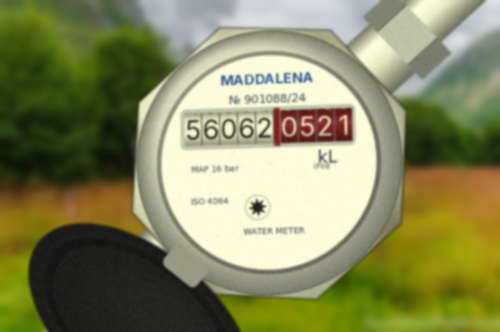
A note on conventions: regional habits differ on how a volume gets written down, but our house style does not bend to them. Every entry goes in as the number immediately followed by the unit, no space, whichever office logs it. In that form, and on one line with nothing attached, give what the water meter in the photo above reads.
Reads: 56062.0521kL
